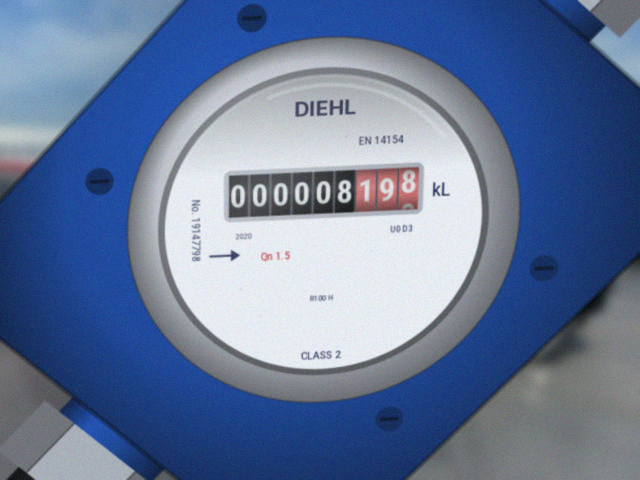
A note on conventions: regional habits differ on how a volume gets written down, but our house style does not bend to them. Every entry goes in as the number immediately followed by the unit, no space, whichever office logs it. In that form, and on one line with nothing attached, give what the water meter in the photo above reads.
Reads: 8.198kL
